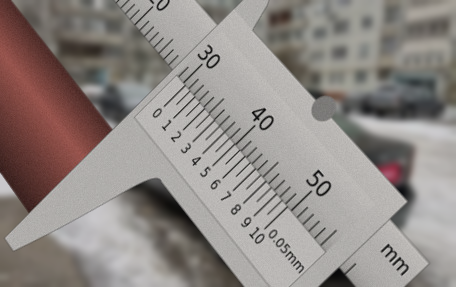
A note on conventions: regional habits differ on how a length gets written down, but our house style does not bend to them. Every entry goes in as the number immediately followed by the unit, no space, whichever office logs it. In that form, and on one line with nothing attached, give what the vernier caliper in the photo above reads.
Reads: 30.4mm
